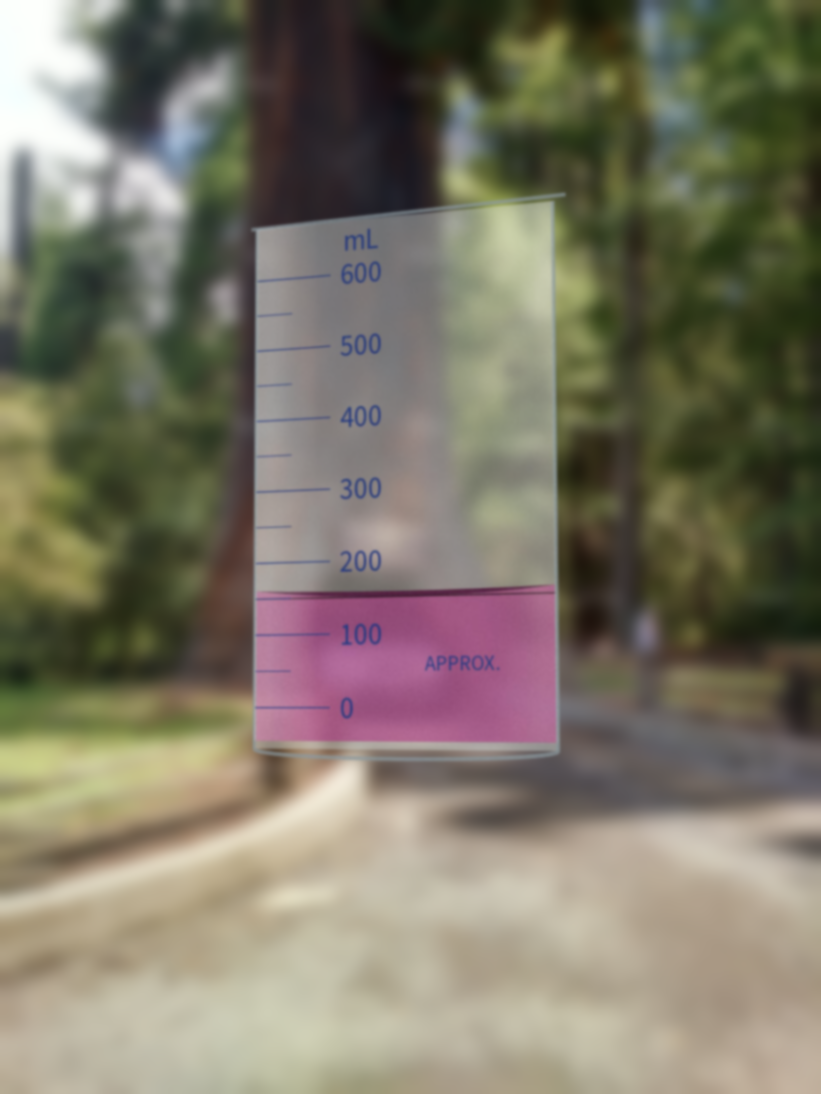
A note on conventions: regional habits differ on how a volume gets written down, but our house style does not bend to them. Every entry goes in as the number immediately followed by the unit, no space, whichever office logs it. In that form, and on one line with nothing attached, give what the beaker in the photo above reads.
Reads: 150mL
